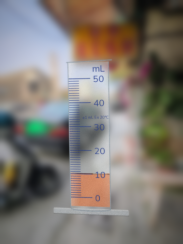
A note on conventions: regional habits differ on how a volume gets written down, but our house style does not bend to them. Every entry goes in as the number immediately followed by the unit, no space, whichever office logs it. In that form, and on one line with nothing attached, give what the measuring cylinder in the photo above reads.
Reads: 10mL
